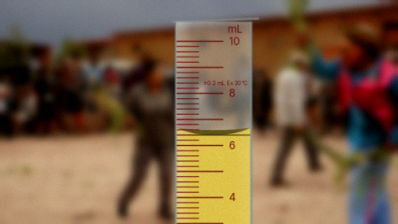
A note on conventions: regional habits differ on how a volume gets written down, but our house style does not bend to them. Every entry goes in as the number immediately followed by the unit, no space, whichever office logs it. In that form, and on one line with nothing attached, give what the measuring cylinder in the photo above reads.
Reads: 6.4mL
